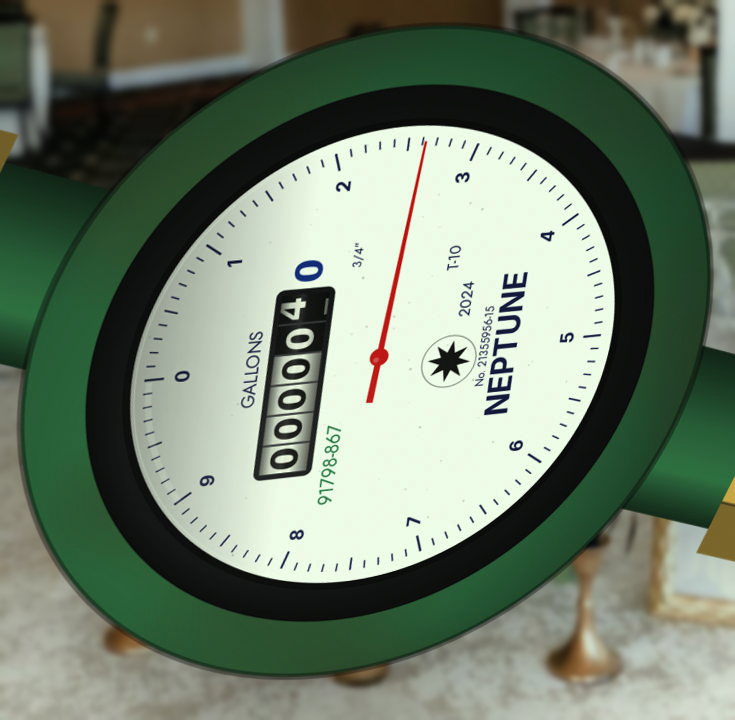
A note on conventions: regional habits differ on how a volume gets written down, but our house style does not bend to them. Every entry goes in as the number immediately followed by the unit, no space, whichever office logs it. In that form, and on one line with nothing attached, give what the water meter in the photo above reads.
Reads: 42.6gal
